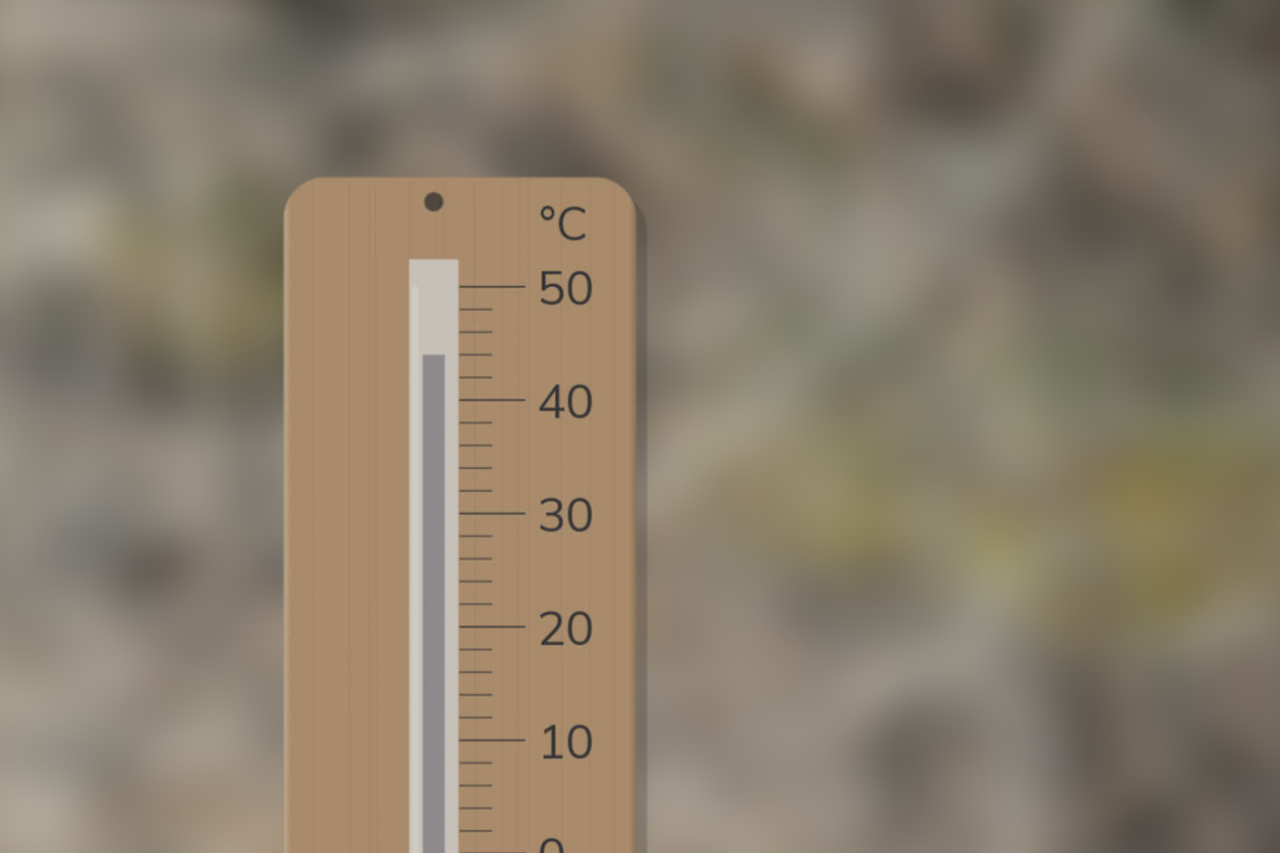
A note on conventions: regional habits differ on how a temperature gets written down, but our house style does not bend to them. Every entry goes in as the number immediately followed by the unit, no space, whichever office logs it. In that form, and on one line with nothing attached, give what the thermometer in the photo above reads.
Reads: 44°C
